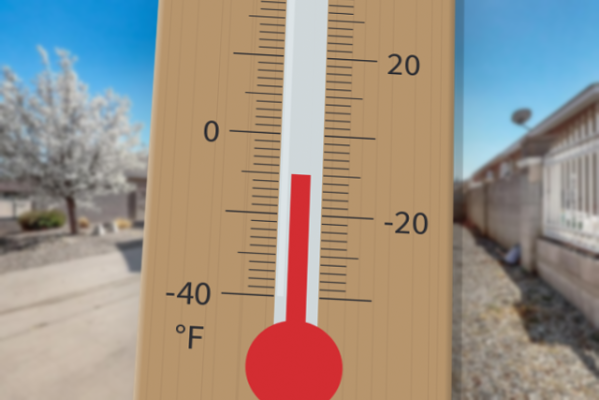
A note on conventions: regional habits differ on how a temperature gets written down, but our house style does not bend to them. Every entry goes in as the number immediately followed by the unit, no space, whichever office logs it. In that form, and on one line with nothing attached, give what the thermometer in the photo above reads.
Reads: -10°F
